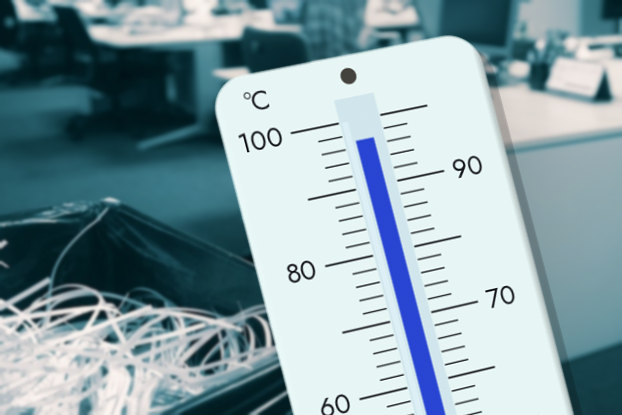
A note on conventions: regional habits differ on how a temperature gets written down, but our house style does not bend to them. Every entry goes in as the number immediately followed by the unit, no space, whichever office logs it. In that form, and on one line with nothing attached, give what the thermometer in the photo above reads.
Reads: 97°C
